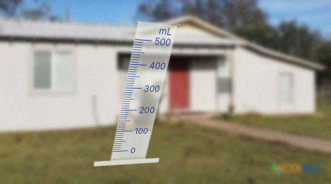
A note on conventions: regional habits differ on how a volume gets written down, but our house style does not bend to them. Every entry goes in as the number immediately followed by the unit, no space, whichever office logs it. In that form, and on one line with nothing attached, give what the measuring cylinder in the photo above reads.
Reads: 100mL
